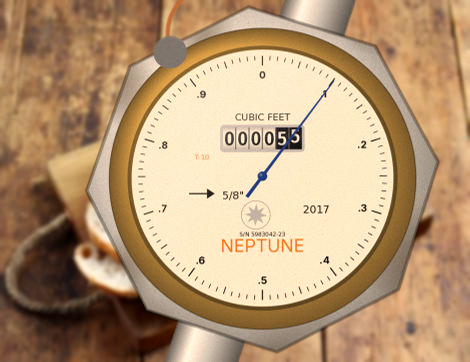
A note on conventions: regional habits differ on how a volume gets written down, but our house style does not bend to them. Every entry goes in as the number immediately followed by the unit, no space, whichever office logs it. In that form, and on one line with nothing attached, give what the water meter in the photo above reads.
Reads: 55.10ft³
